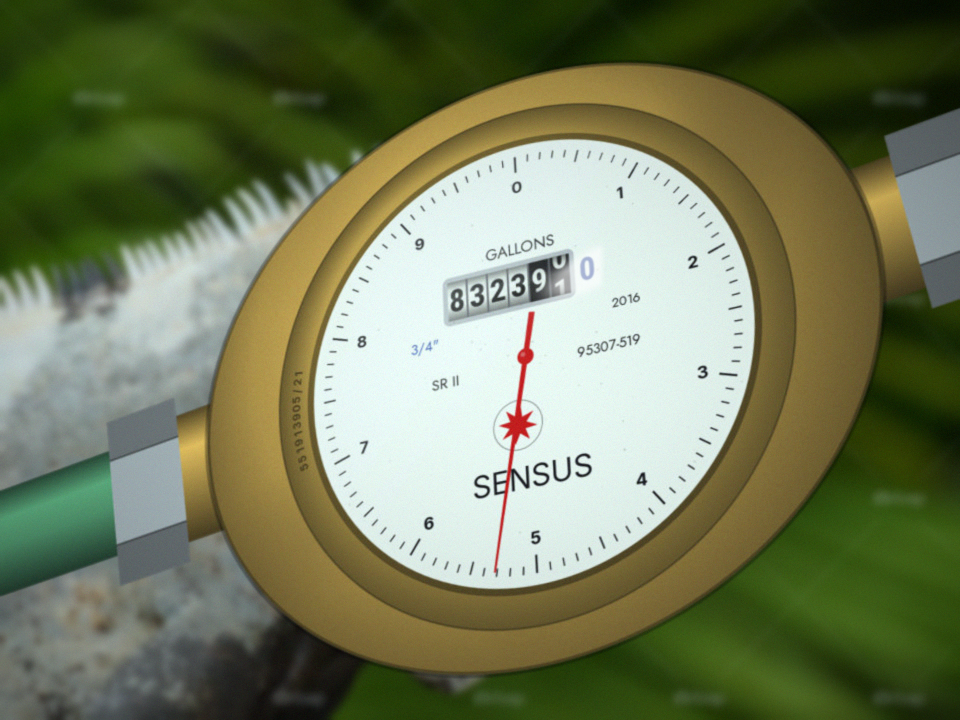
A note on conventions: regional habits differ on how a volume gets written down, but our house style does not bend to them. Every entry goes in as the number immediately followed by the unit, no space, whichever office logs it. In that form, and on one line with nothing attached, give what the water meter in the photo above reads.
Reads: 8323905.3gal
